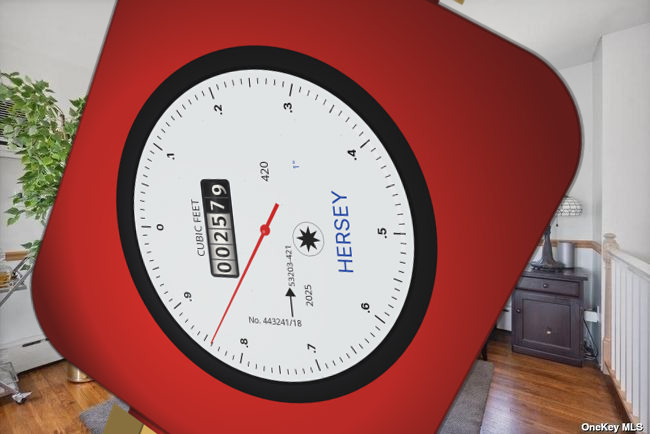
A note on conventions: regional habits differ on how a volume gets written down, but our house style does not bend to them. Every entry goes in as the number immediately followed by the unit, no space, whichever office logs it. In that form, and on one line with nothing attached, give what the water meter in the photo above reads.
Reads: 2578.84ft³
